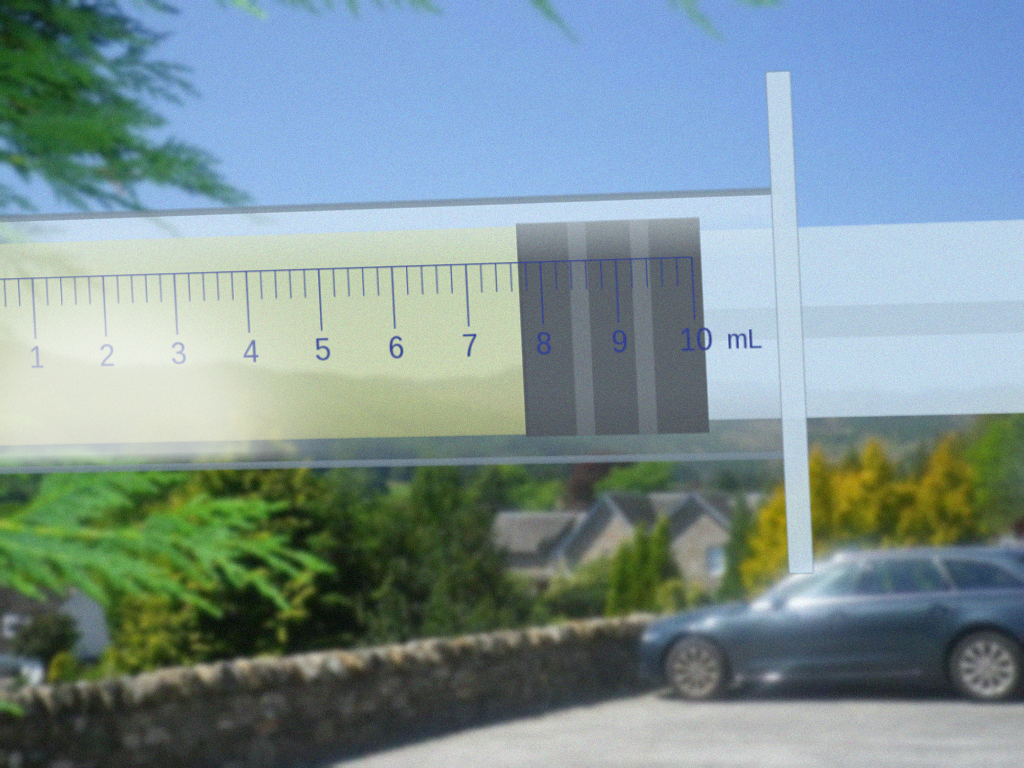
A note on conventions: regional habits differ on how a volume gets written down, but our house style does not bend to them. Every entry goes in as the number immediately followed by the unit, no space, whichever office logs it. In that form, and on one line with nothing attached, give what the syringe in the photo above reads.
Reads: 7.7mL
